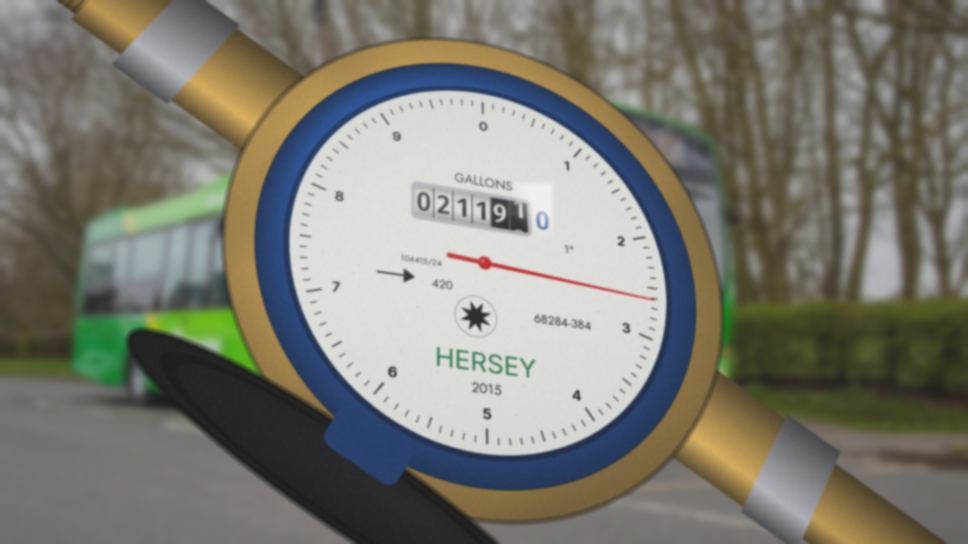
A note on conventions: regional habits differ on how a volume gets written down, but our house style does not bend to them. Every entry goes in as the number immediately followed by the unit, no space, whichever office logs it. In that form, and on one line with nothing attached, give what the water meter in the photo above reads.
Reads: 211912.6gal
